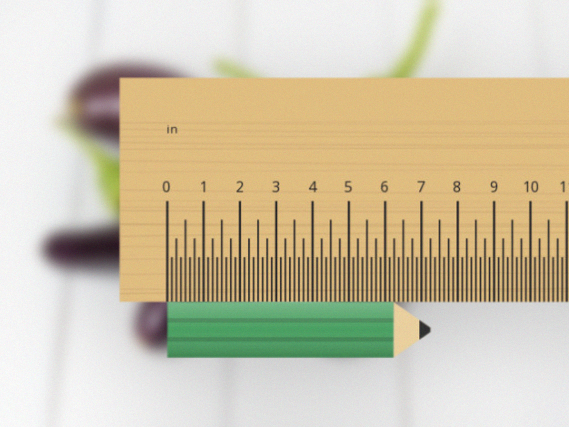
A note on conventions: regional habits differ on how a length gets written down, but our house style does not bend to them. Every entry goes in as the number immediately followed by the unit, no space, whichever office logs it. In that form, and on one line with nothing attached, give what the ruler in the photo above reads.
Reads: 7.25in
